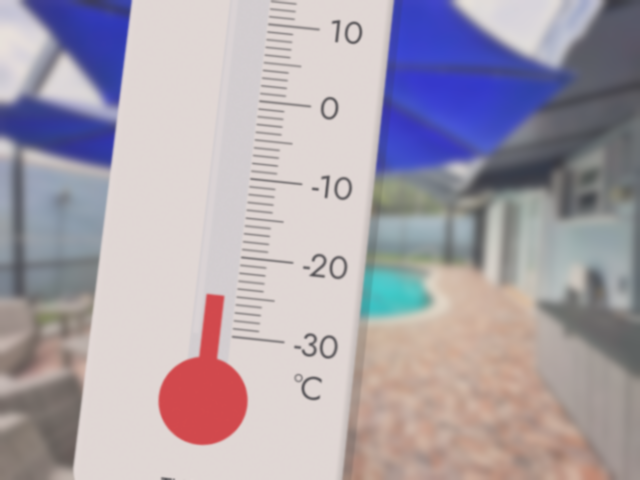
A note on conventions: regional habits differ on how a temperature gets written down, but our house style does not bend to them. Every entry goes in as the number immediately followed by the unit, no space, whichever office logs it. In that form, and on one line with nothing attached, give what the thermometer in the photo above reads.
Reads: -25°C
